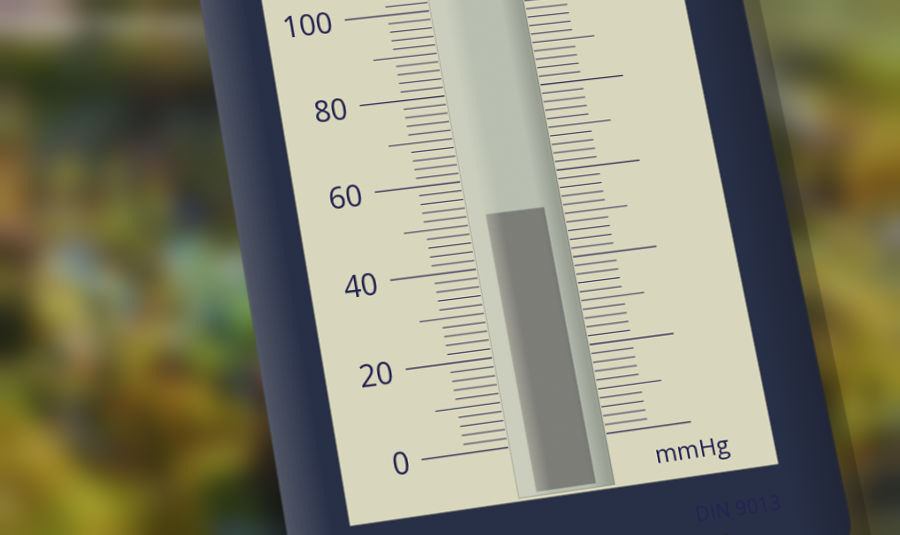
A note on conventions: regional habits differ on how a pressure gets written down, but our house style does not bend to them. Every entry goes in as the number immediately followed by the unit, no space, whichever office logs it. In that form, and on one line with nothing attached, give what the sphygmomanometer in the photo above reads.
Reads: 52mmHg
